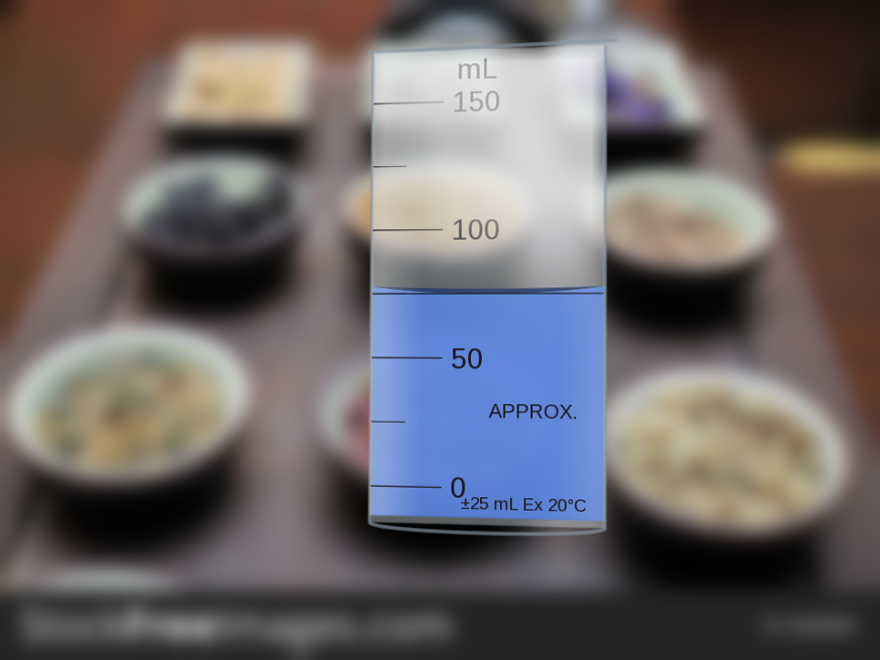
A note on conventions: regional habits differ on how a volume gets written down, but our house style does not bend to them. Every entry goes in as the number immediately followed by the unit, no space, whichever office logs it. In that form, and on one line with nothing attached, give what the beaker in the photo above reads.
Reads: 75mL
